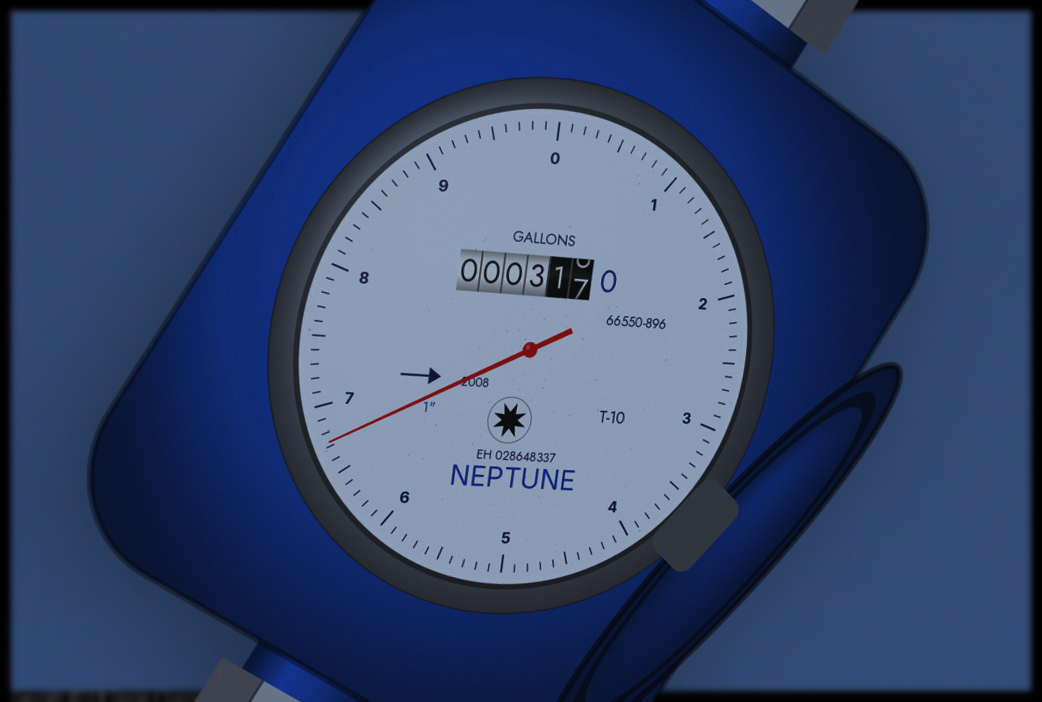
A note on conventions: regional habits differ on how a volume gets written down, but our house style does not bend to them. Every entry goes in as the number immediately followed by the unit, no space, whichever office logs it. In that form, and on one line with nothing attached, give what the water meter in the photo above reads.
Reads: 3166.7gal
